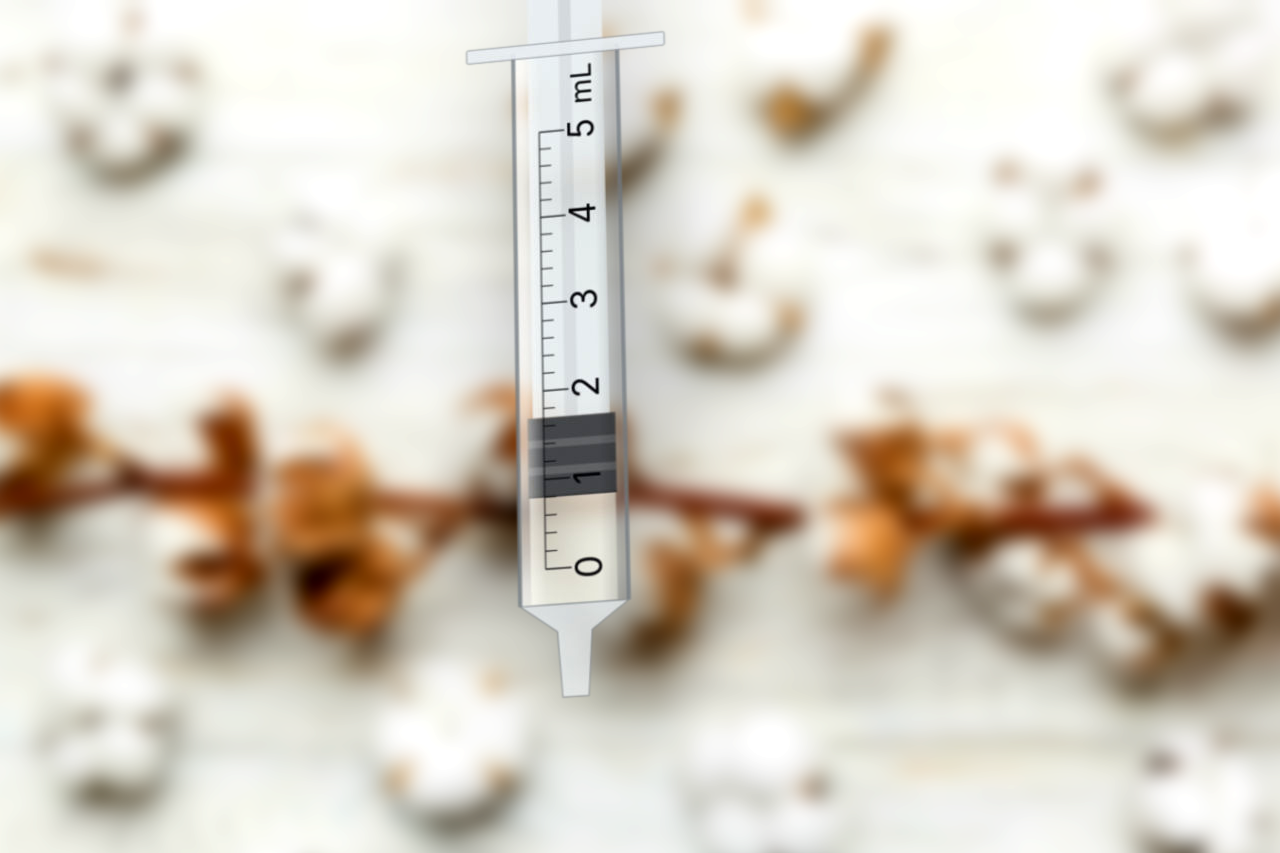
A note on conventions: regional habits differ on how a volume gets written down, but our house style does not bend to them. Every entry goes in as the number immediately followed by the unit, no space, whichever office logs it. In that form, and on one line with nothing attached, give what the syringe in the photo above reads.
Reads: 0.8mL
